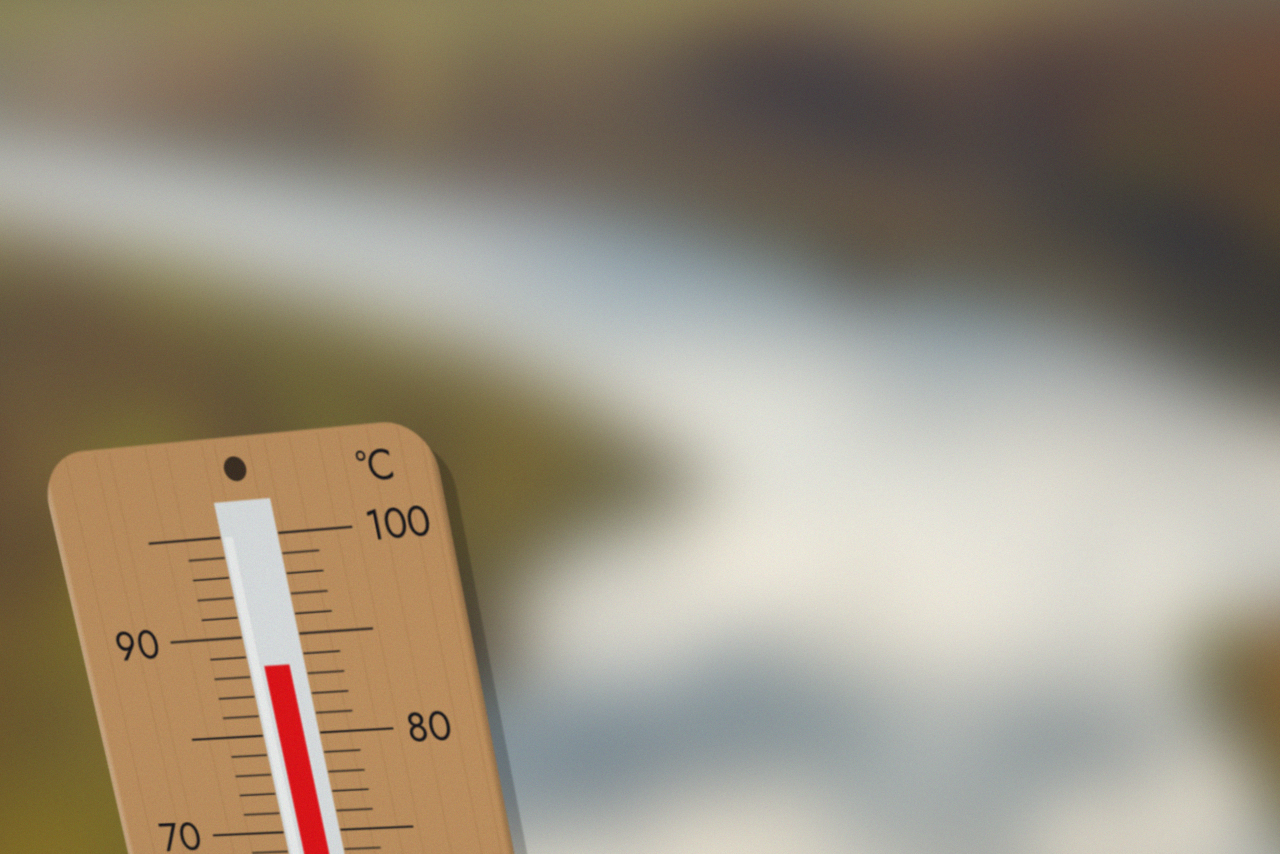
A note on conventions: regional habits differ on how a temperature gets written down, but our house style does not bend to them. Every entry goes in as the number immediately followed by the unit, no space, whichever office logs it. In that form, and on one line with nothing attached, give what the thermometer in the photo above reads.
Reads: 87°C
